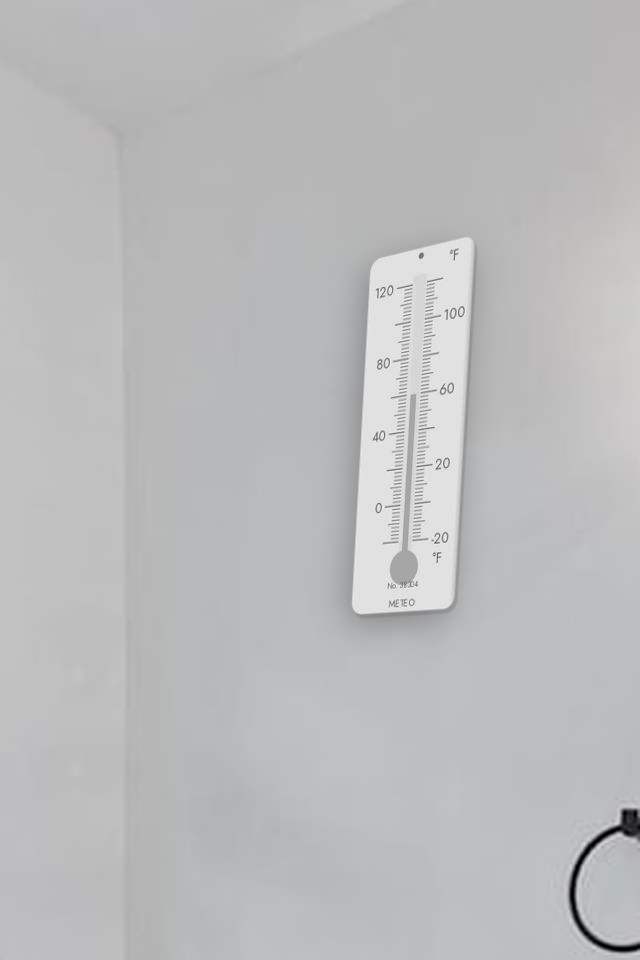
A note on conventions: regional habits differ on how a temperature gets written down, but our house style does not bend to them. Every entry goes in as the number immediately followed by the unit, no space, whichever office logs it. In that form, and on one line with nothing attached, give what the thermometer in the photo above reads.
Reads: 60°F
